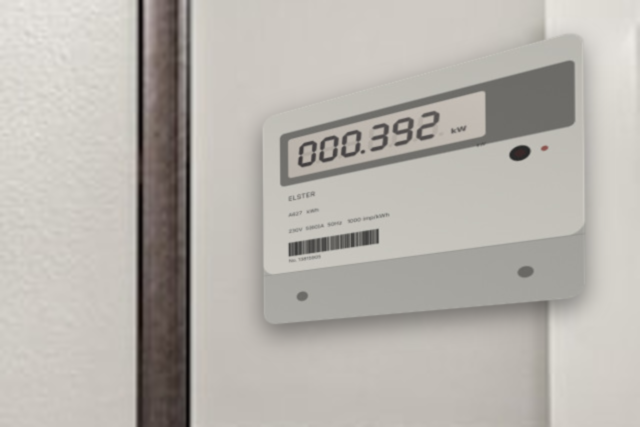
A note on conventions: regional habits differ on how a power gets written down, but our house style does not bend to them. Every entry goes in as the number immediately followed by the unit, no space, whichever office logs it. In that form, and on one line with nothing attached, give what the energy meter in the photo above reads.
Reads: 0.392kW
